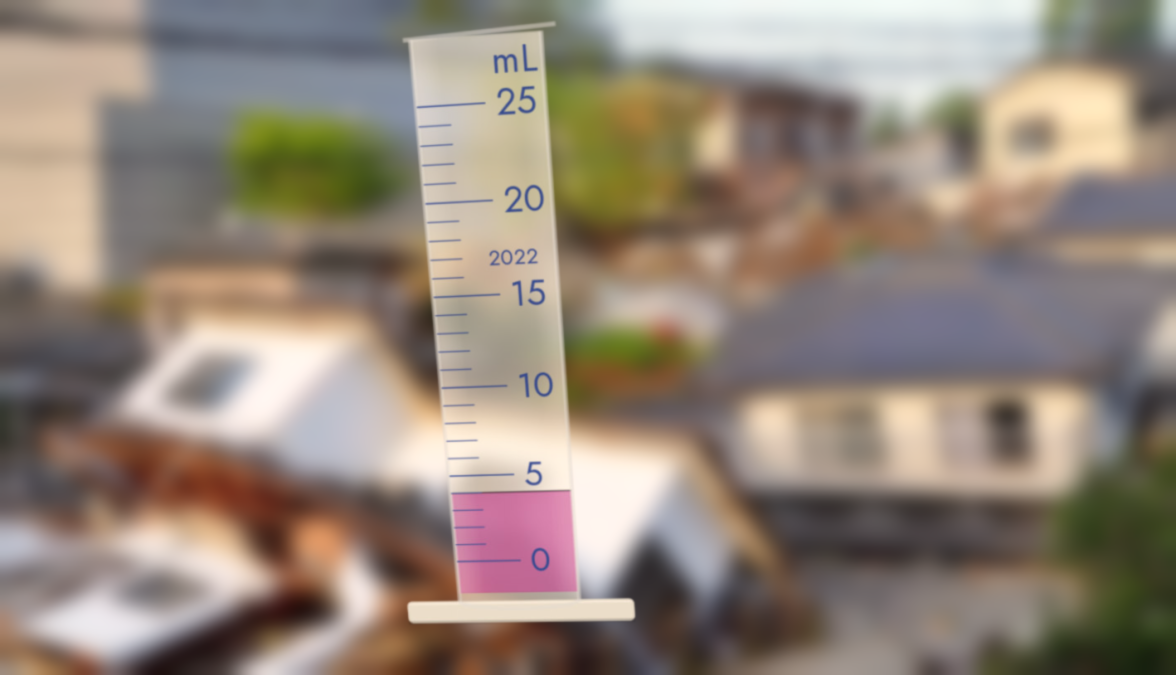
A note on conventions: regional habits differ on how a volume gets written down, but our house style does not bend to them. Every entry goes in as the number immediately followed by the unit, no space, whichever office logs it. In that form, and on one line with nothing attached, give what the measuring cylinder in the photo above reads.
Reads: 4mL
